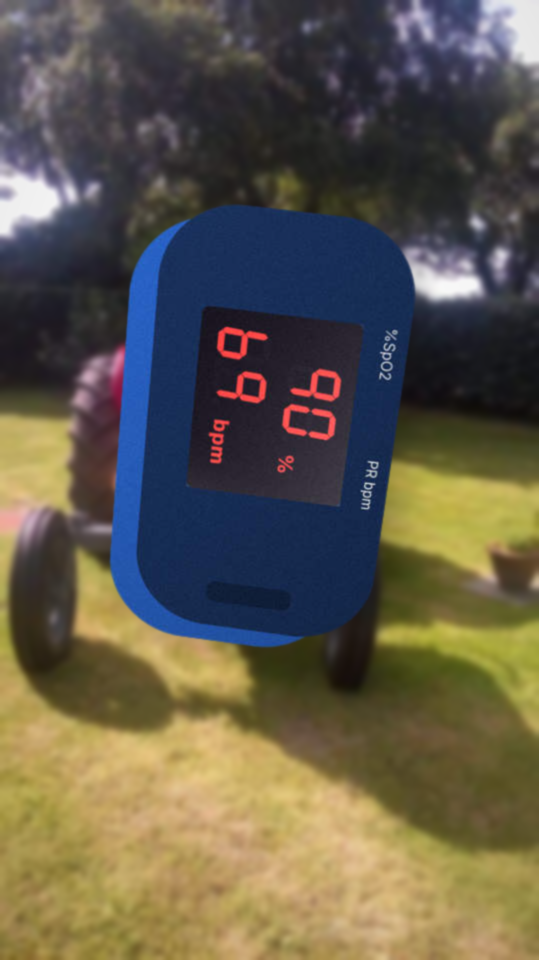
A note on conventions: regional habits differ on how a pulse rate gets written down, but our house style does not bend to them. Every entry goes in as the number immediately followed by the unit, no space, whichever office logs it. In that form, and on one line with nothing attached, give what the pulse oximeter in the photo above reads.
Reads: 69bpm
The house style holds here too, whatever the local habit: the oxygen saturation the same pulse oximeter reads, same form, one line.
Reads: 90%
